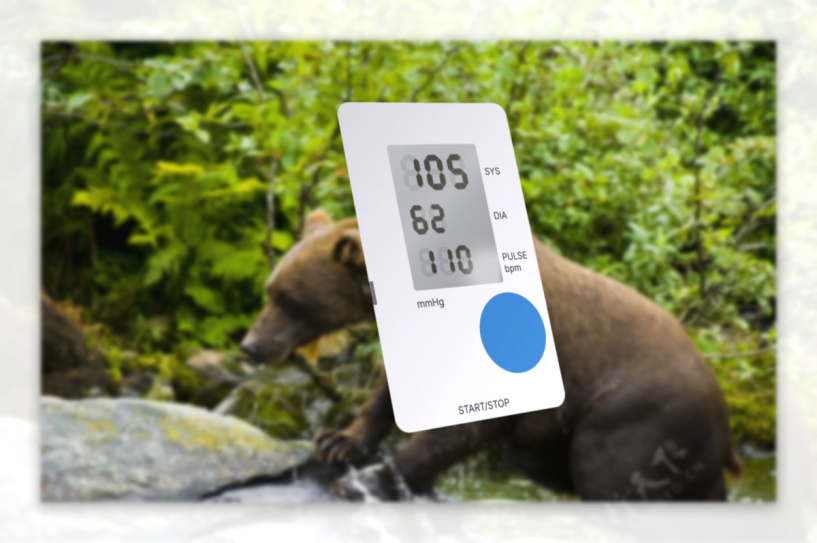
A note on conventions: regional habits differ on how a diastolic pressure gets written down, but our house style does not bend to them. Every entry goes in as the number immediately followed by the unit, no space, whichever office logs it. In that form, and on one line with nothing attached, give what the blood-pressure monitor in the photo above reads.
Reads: 62mmHg
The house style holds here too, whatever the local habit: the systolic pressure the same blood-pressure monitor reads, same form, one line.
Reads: 105mmHg
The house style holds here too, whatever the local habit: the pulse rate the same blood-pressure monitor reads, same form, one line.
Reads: 110bpm
